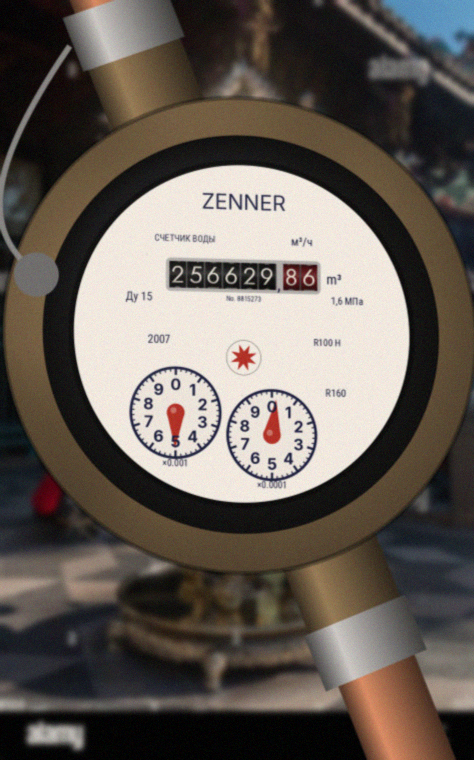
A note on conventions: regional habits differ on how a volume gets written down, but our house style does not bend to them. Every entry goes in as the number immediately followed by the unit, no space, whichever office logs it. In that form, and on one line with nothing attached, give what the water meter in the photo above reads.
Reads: 256629.8650m³
